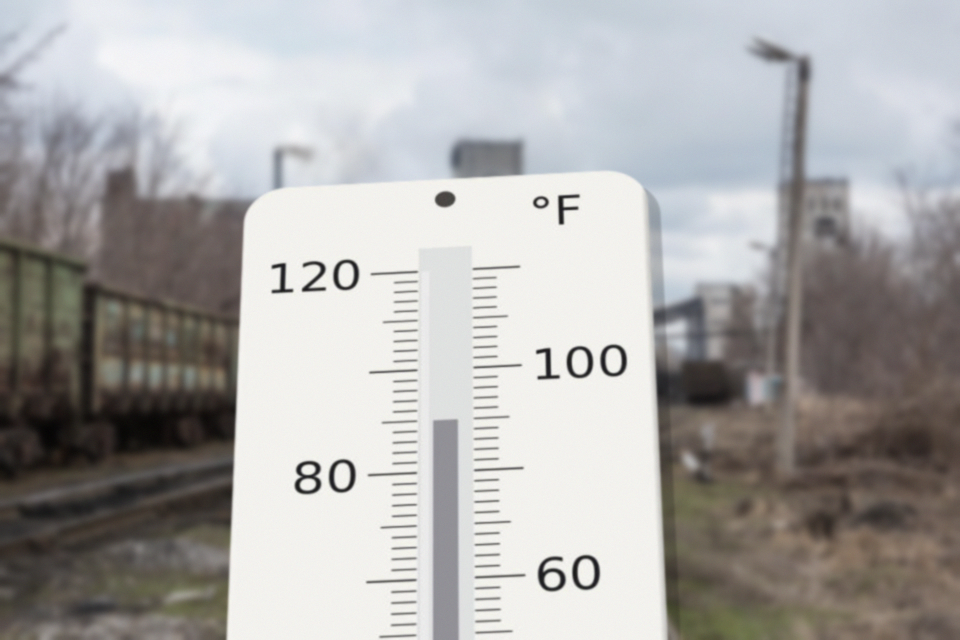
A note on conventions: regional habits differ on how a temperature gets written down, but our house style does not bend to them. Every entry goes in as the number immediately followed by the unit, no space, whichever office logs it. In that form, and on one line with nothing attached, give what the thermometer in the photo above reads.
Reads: 90°F
